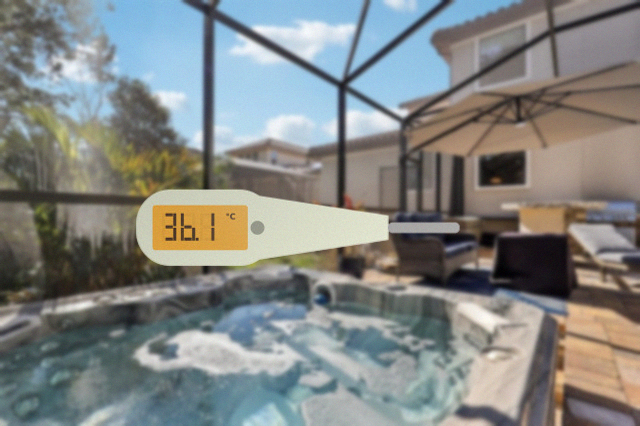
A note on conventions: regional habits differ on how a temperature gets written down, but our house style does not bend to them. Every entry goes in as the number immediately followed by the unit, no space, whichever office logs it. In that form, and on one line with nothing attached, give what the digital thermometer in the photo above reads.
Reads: 36.1°C
